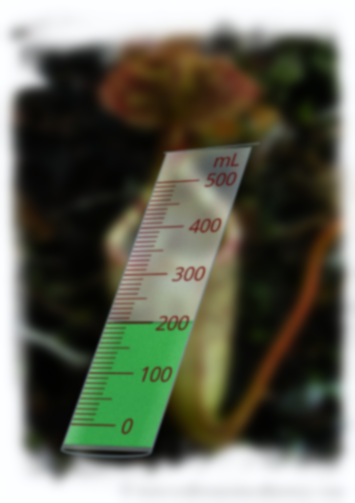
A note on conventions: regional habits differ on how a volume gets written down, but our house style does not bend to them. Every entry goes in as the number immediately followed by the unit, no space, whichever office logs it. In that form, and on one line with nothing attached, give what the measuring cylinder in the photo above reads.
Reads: 200mL
